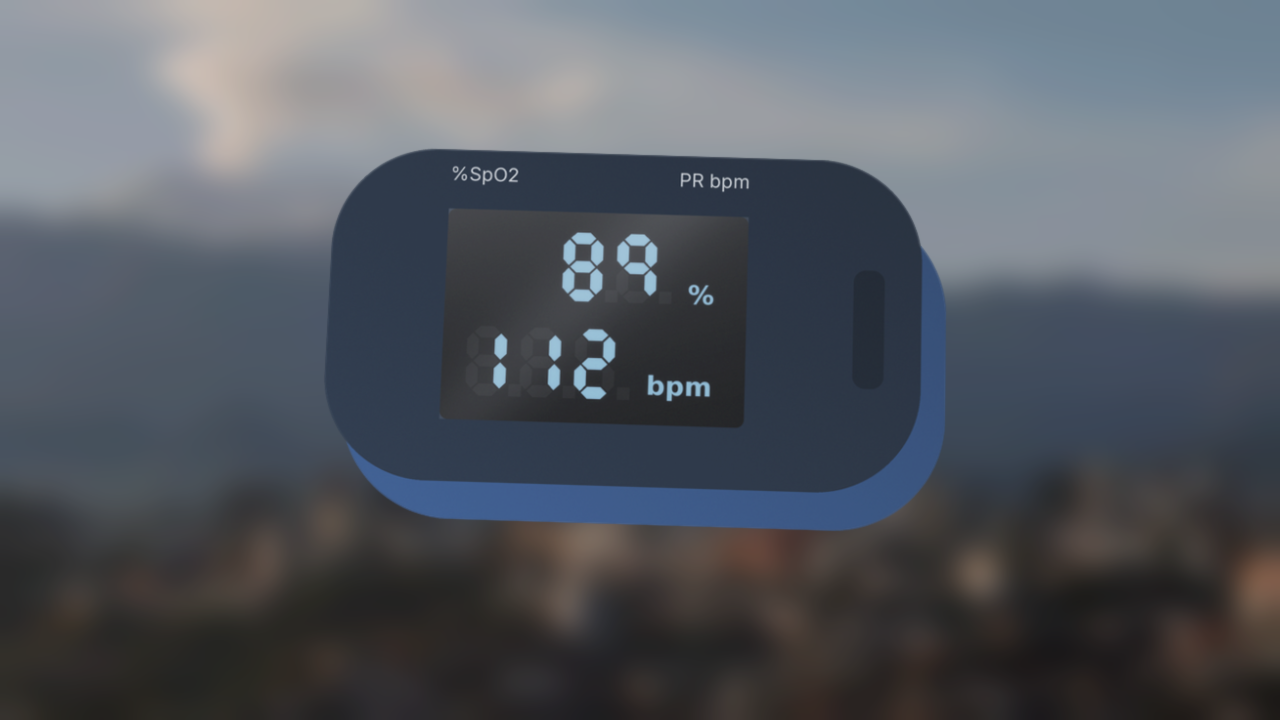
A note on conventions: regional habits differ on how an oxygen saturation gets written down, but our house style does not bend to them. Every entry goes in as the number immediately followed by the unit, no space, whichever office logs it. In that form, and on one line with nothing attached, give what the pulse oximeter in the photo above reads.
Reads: 89%
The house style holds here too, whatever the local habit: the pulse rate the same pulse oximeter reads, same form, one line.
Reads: 112bpm
